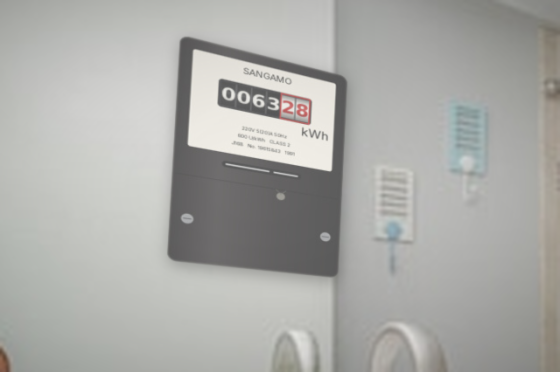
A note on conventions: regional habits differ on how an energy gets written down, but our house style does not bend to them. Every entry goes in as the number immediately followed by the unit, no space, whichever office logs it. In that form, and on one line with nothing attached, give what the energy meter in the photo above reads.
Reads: 63.28kWh
